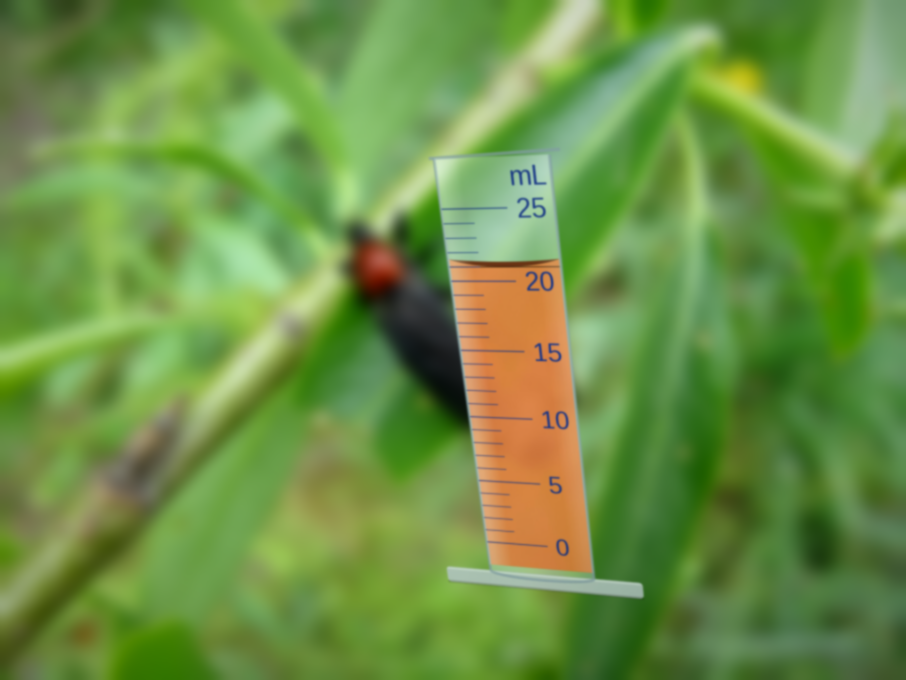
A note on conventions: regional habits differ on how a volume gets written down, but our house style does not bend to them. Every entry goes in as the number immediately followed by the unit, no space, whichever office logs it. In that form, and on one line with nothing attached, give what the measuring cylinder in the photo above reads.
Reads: 21mL
